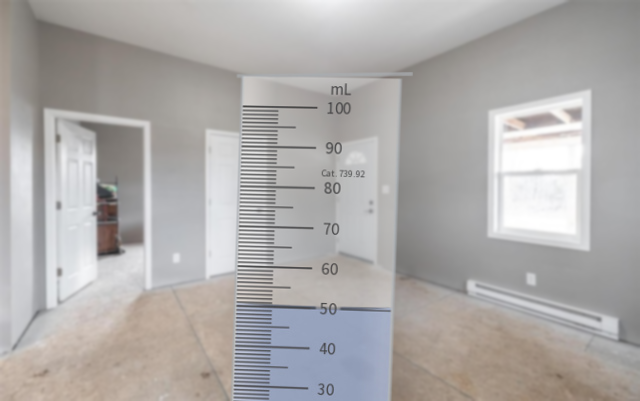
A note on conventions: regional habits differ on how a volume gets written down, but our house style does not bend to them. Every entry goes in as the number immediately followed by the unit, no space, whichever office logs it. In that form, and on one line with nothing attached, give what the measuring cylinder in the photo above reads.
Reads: 50mL
